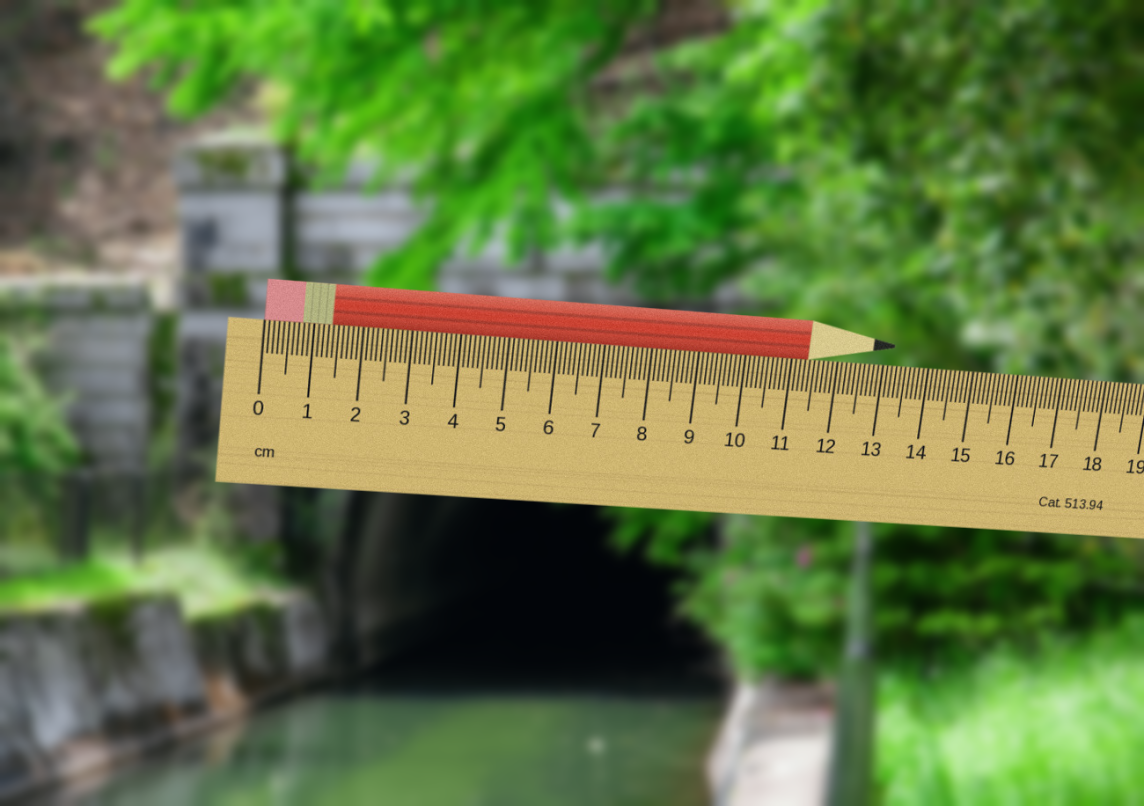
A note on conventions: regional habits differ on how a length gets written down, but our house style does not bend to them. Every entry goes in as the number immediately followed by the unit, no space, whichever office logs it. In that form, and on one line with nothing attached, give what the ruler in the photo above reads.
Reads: 13.2cm
